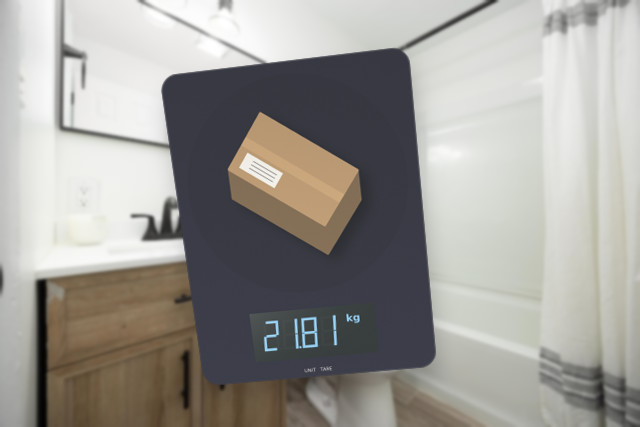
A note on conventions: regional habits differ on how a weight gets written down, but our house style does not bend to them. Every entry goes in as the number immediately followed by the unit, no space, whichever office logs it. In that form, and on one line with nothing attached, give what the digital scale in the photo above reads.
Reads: 21.81kg
